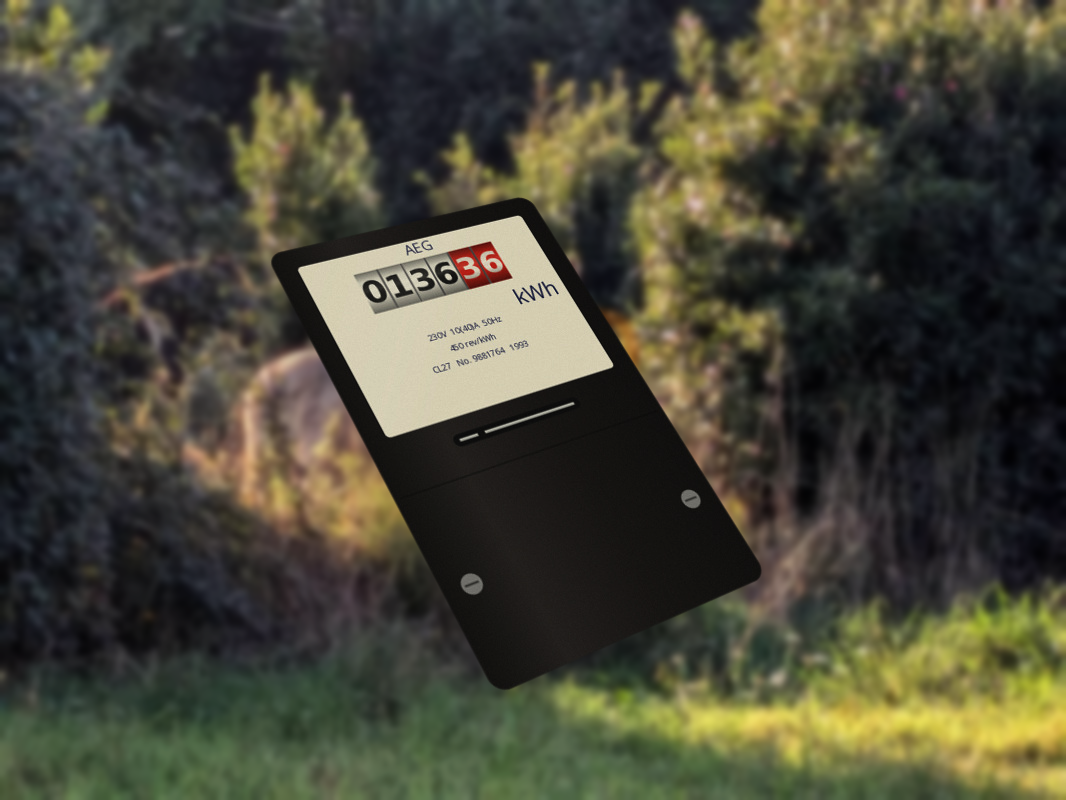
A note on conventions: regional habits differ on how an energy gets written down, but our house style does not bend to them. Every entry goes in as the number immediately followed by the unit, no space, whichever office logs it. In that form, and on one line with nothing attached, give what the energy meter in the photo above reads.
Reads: 136.36kWh
